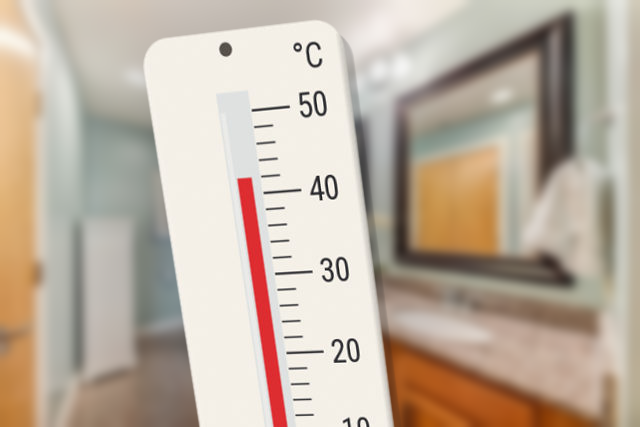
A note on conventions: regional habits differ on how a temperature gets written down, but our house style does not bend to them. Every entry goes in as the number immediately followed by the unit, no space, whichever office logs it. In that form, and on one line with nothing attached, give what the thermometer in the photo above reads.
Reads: 42°C
